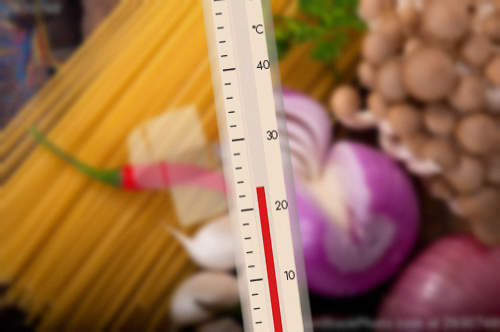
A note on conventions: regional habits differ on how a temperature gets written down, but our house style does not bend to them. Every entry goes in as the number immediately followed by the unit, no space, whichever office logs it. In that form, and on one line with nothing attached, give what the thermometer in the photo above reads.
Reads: 23°C
